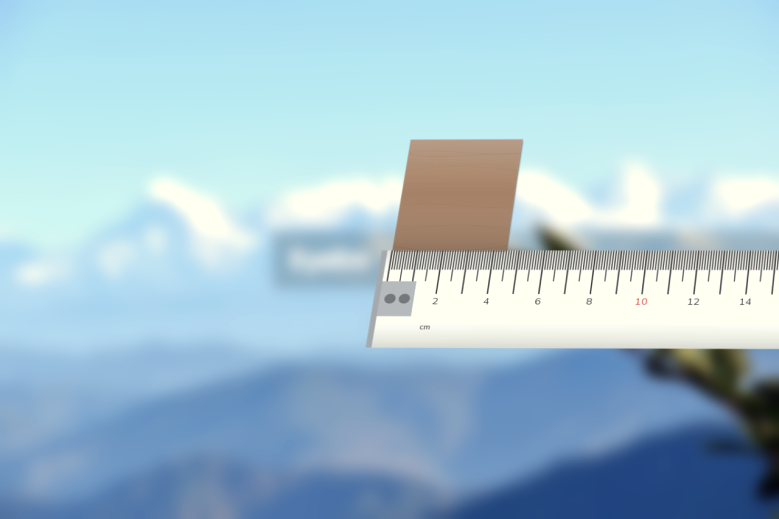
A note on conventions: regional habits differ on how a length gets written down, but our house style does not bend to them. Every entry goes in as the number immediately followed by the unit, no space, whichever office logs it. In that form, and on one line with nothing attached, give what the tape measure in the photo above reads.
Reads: 4.5cm
